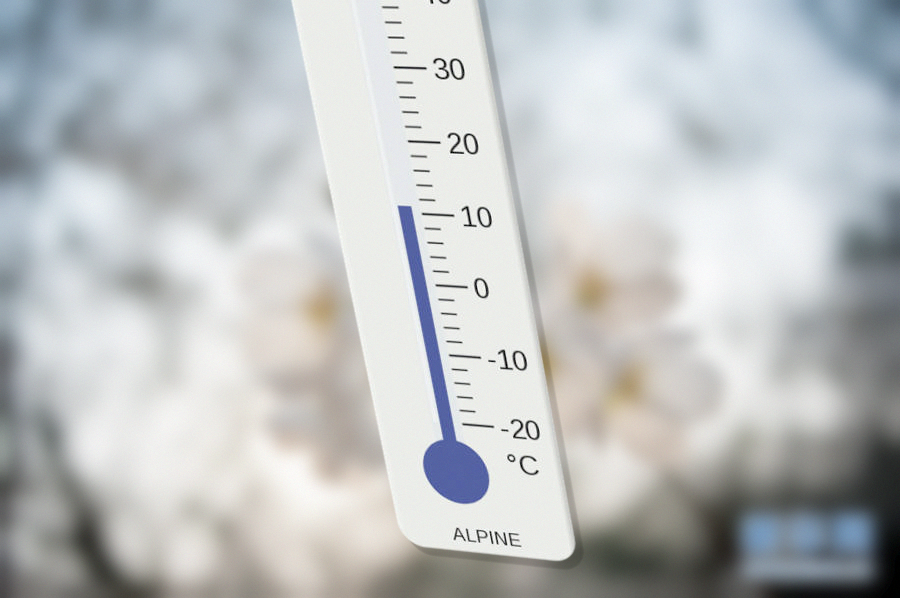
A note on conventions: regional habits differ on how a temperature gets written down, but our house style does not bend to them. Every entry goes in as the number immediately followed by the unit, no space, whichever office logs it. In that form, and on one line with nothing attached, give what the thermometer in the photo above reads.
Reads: 11°C
